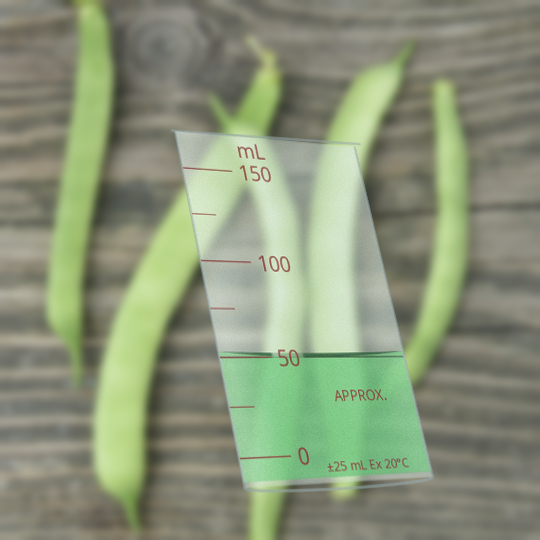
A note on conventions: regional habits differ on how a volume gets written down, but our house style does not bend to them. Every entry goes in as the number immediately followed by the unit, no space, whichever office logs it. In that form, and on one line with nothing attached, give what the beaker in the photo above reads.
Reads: 50mL
